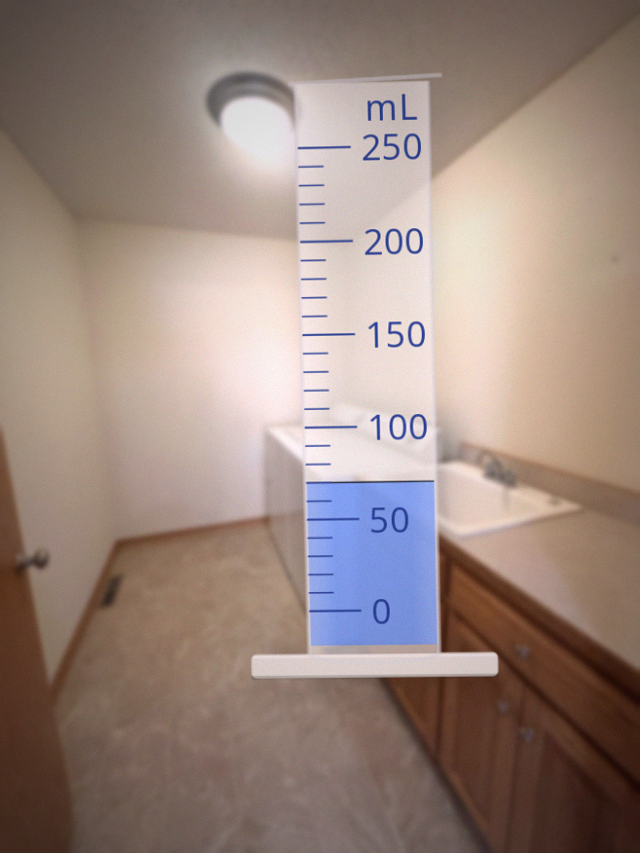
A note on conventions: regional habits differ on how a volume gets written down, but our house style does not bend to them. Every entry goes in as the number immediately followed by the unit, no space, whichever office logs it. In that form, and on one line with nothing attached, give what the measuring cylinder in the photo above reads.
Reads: 70mL
